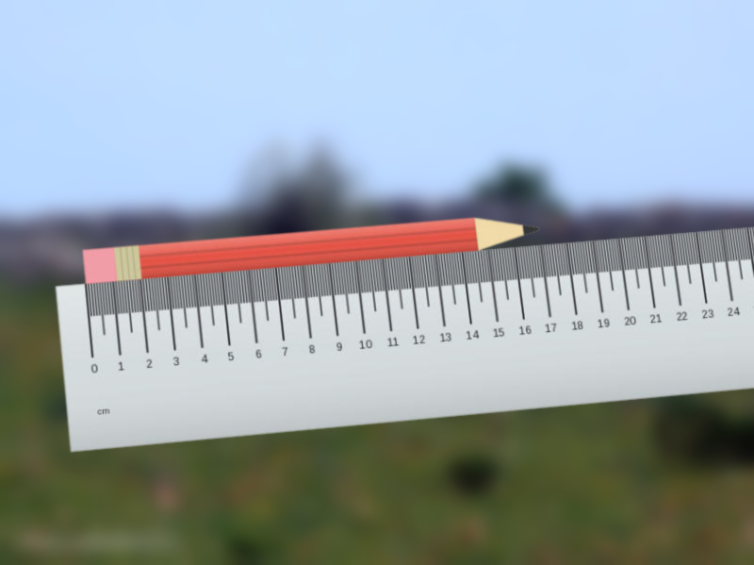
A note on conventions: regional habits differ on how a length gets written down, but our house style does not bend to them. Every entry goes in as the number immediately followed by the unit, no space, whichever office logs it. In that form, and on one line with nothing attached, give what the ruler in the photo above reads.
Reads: 17cm
